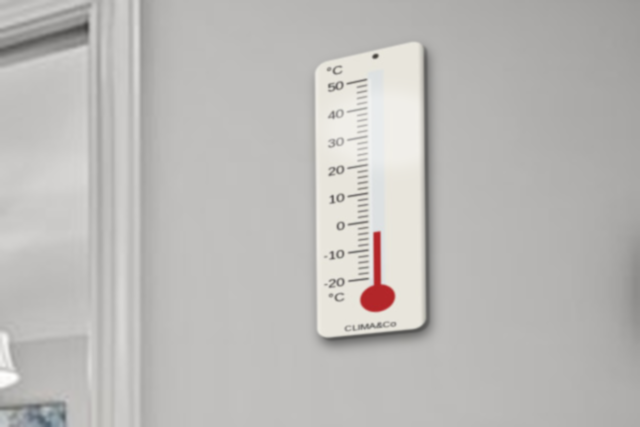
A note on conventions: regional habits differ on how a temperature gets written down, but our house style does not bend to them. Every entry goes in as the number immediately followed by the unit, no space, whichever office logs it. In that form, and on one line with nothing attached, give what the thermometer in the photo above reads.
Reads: -4°C
